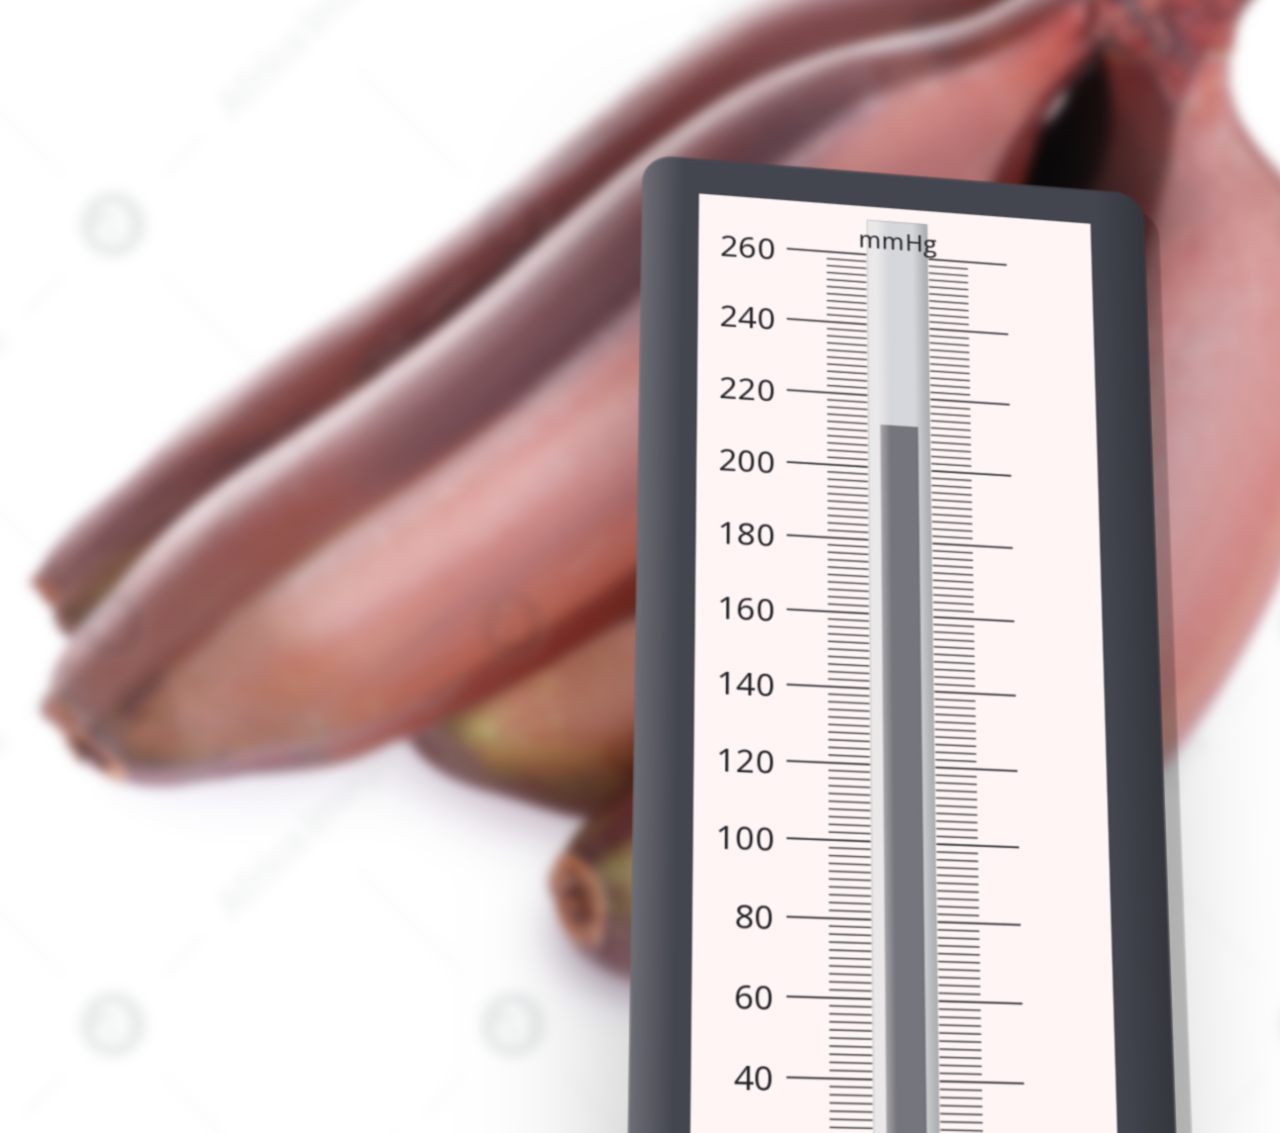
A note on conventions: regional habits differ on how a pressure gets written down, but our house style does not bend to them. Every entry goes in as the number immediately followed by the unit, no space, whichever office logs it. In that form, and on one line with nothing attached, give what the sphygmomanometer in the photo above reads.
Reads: 212mmHg
